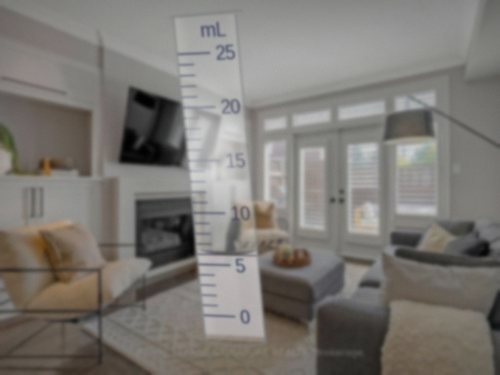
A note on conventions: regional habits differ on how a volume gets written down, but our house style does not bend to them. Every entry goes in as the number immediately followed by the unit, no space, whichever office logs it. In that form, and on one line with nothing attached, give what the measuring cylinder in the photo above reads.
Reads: 6mL
